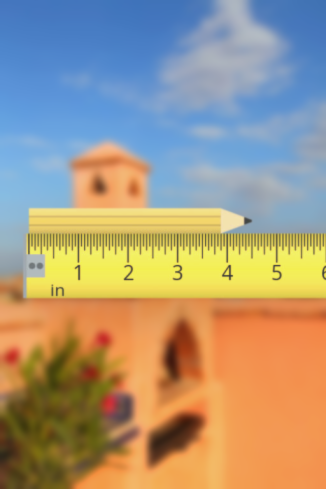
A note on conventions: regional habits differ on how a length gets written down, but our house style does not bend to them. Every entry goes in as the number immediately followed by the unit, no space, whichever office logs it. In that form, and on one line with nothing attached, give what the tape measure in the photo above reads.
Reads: 4.5in
